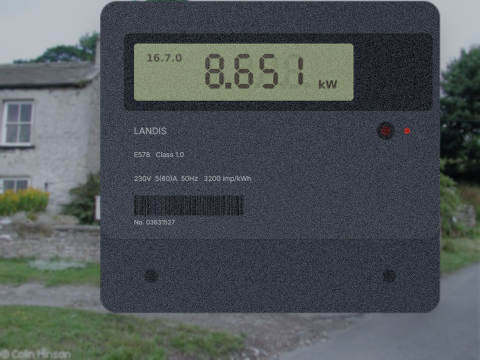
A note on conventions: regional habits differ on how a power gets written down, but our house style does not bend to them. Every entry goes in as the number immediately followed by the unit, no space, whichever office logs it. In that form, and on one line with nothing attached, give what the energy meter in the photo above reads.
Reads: 8.651kW
